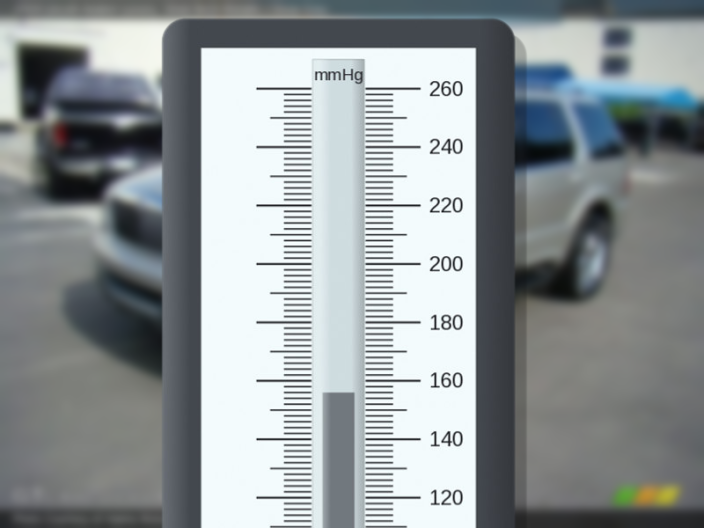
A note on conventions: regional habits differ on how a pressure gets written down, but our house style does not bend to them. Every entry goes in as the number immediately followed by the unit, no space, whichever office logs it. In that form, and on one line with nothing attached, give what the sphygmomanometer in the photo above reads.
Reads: 156mmHg
